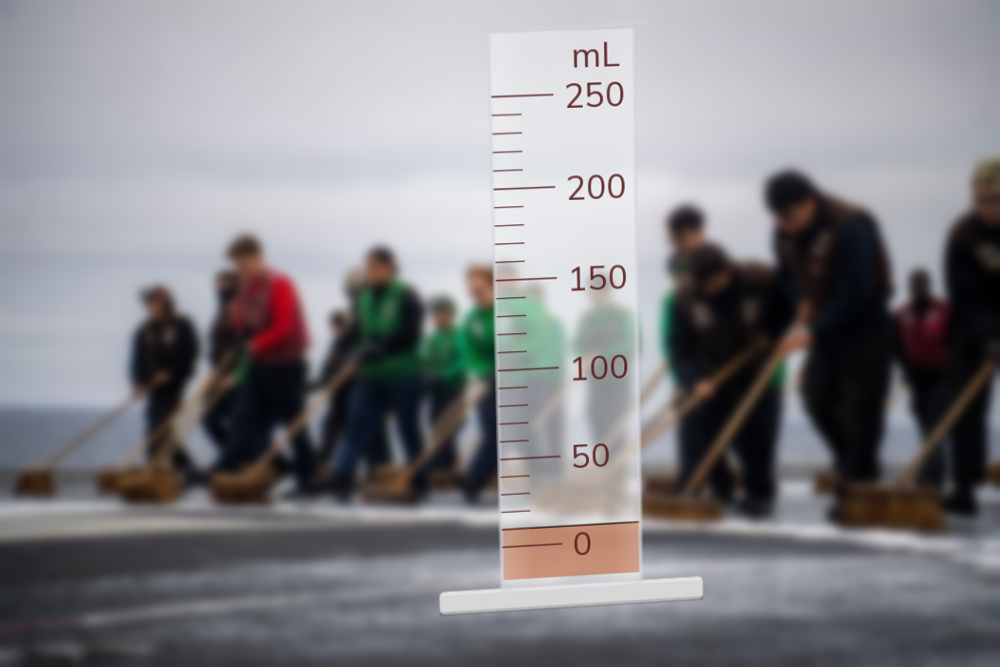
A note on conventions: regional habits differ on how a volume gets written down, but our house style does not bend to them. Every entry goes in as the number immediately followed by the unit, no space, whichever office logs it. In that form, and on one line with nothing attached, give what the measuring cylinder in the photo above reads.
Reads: 10mL
